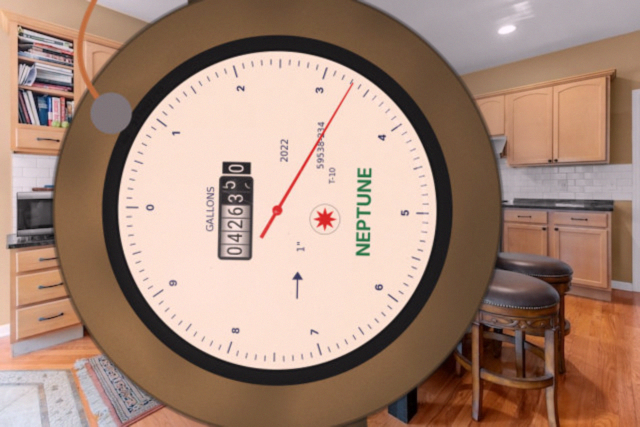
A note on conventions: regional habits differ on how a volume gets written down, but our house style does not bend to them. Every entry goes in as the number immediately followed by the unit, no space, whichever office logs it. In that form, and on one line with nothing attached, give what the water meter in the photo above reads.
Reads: 426353.3gal
